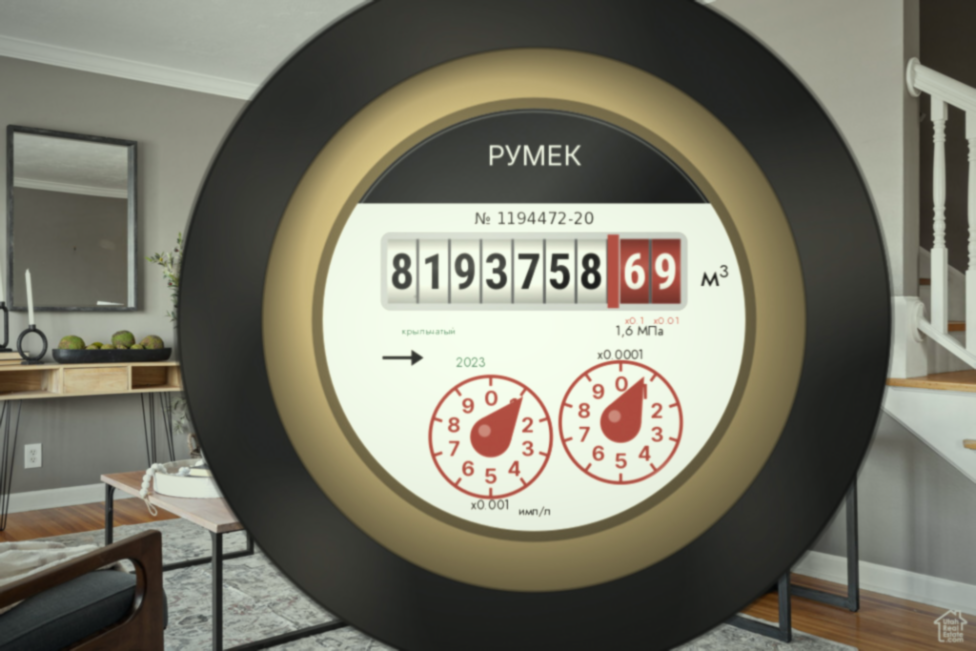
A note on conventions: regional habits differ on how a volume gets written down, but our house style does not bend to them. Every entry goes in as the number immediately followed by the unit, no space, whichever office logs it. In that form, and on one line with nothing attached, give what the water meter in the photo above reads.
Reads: 8193758.6910m³
